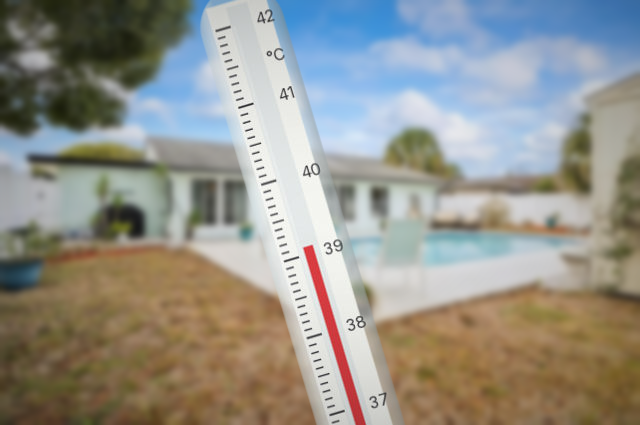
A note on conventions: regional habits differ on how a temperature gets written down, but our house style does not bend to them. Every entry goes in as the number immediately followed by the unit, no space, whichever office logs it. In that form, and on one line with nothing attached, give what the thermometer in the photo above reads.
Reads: 39.1°C
